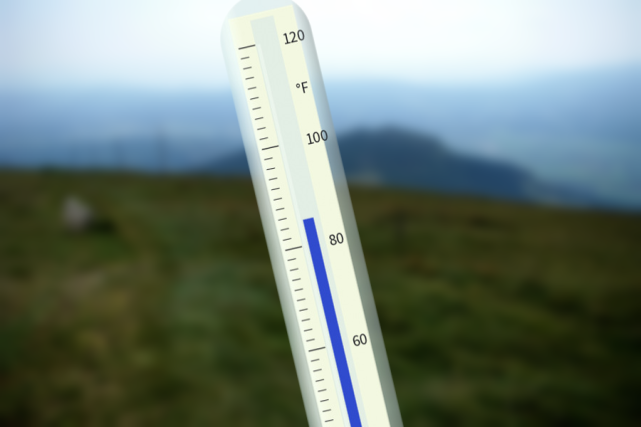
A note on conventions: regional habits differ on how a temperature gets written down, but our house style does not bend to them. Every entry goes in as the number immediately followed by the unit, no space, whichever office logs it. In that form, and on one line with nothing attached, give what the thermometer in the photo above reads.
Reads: 85°F
